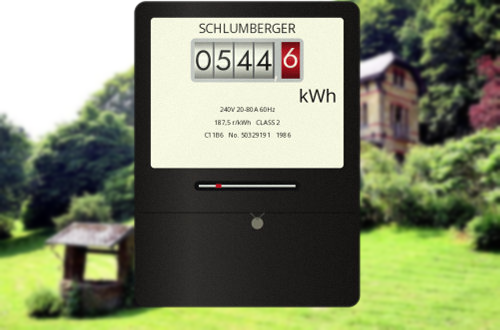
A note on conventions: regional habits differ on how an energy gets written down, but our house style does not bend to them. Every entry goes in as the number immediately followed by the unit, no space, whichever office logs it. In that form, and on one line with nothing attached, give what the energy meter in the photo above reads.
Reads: 544.6kWh
